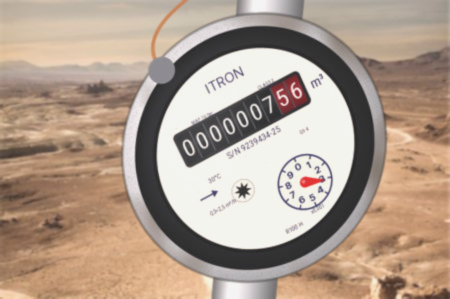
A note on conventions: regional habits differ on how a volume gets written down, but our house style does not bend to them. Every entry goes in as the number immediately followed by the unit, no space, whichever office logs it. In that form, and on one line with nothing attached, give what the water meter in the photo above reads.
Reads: 7.563m³
